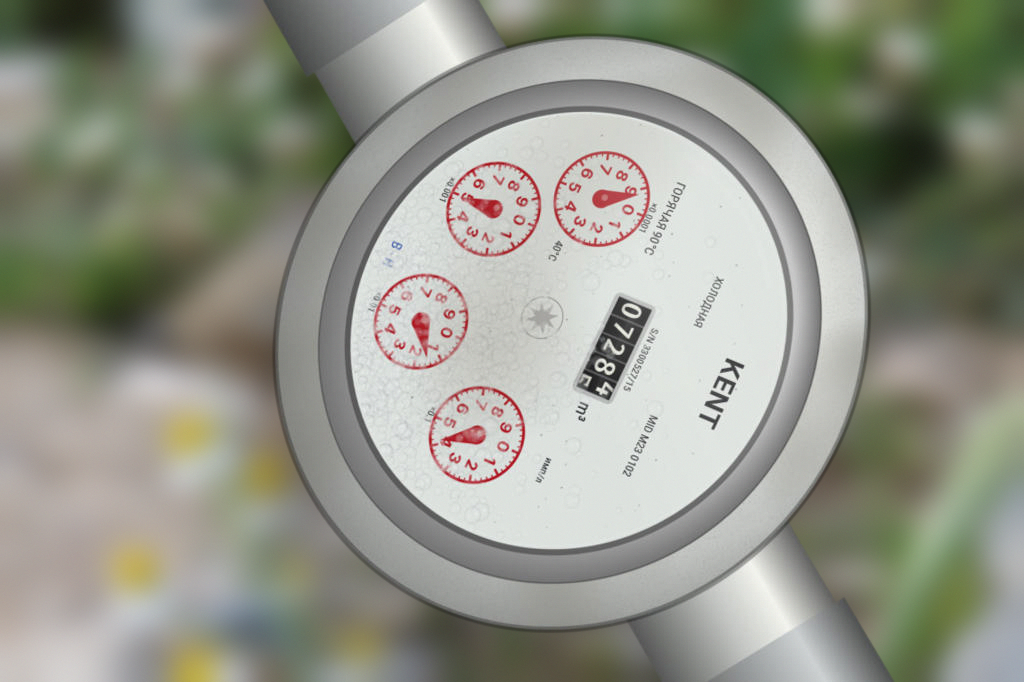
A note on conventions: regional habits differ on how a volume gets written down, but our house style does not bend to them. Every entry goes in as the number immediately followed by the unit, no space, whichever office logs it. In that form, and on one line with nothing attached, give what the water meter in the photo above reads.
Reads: 7284.4149m³
